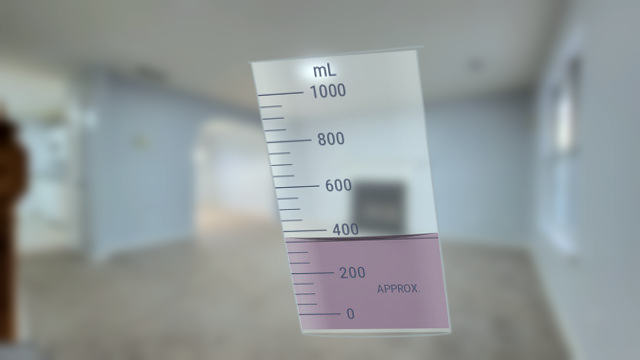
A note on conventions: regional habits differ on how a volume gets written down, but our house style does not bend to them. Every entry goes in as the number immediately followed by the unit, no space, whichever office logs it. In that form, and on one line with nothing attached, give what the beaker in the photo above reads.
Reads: 350mL
